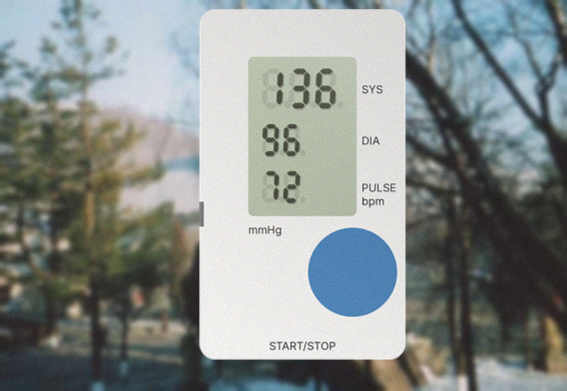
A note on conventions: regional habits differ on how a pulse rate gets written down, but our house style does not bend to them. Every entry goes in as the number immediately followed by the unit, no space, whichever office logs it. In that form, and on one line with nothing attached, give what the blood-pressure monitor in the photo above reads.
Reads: 72bpm
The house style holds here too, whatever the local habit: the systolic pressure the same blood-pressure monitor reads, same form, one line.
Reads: 136mmHg
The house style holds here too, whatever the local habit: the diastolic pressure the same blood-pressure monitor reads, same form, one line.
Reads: 96mmHg
